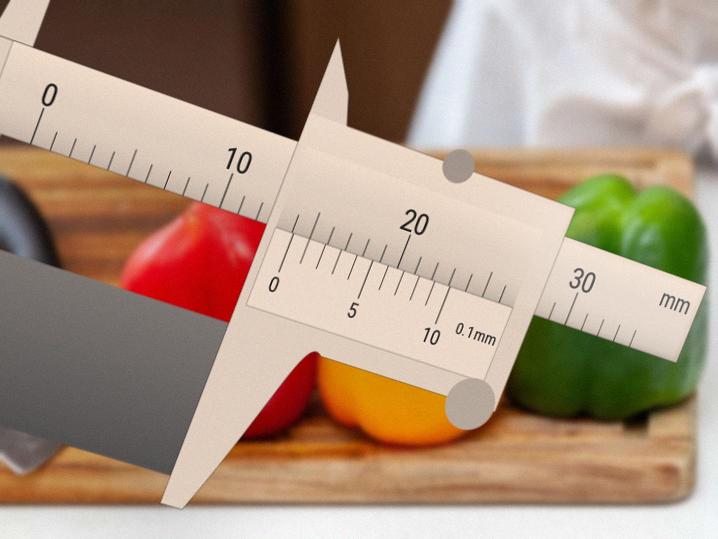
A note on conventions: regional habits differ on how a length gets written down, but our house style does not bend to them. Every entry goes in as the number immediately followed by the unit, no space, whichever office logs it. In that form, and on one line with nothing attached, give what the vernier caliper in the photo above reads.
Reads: 14.1mm
